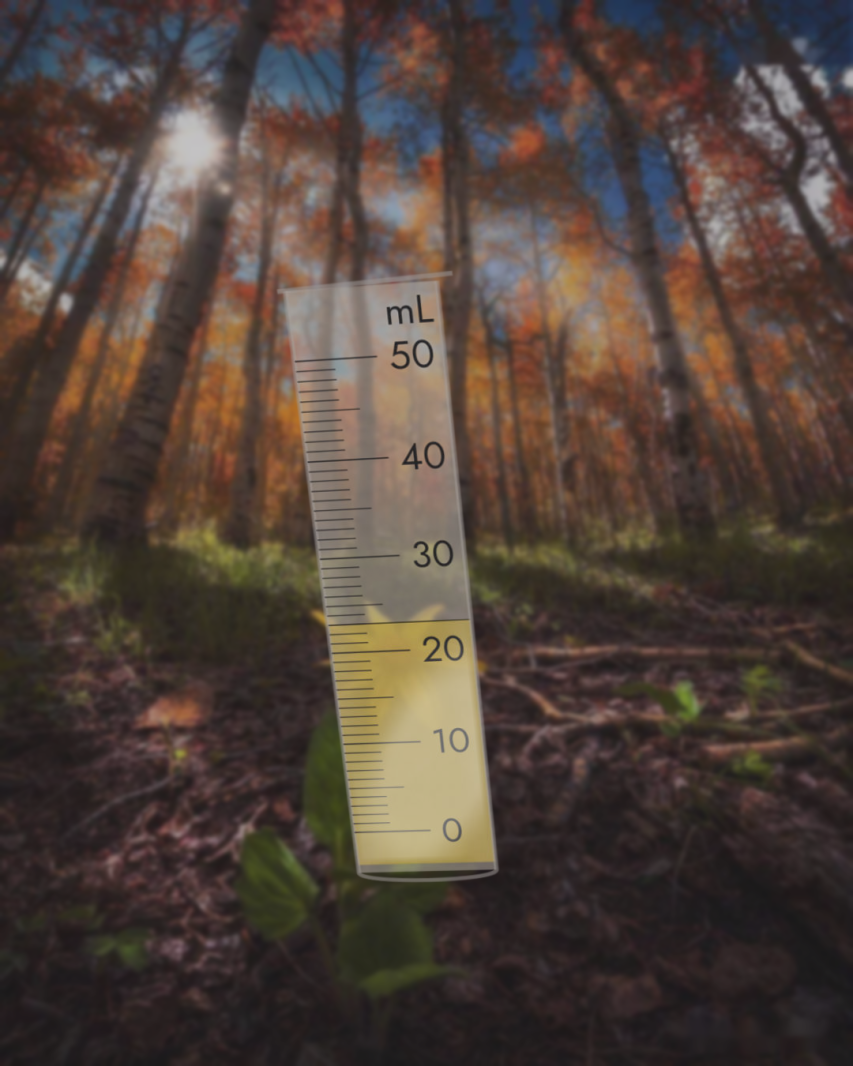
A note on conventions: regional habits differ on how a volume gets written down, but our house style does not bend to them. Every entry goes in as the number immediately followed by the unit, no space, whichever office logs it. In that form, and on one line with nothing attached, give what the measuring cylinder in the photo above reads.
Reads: 23mL
